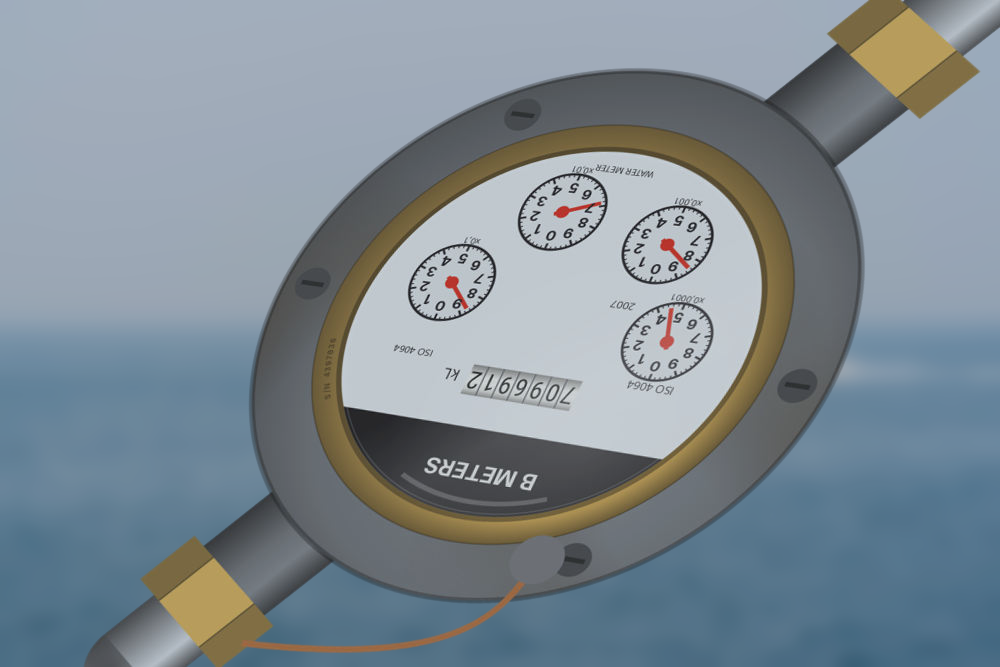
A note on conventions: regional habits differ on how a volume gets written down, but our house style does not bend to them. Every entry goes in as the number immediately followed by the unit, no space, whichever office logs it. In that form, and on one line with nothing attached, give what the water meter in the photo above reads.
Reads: 7096912.8684kL
